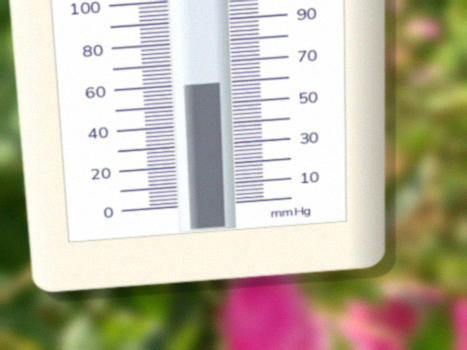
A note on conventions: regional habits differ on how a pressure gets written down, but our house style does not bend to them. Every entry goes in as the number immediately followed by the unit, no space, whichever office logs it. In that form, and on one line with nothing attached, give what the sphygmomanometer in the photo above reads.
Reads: 60mmHg
